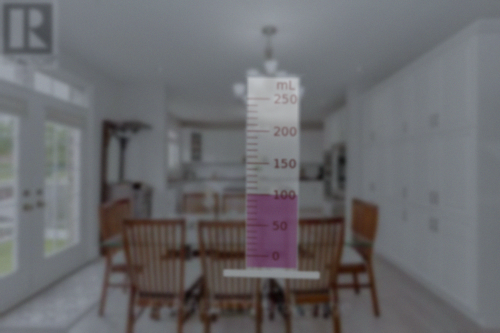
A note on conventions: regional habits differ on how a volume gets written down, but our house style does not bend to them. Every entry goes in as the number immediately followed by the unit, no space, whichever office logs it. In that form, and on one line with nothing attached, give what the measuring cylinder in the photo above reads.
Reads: 100mL
